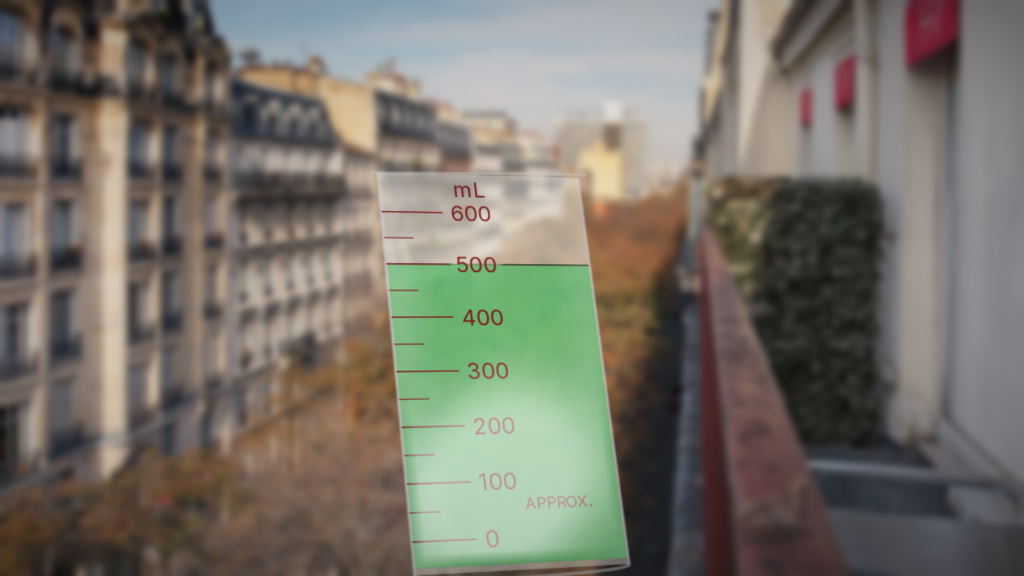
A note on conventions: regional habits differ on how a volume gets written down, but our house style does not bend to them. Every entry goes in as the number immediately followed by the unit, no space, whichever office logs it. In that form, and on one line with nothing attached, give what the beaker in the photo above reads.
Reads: 500mL
